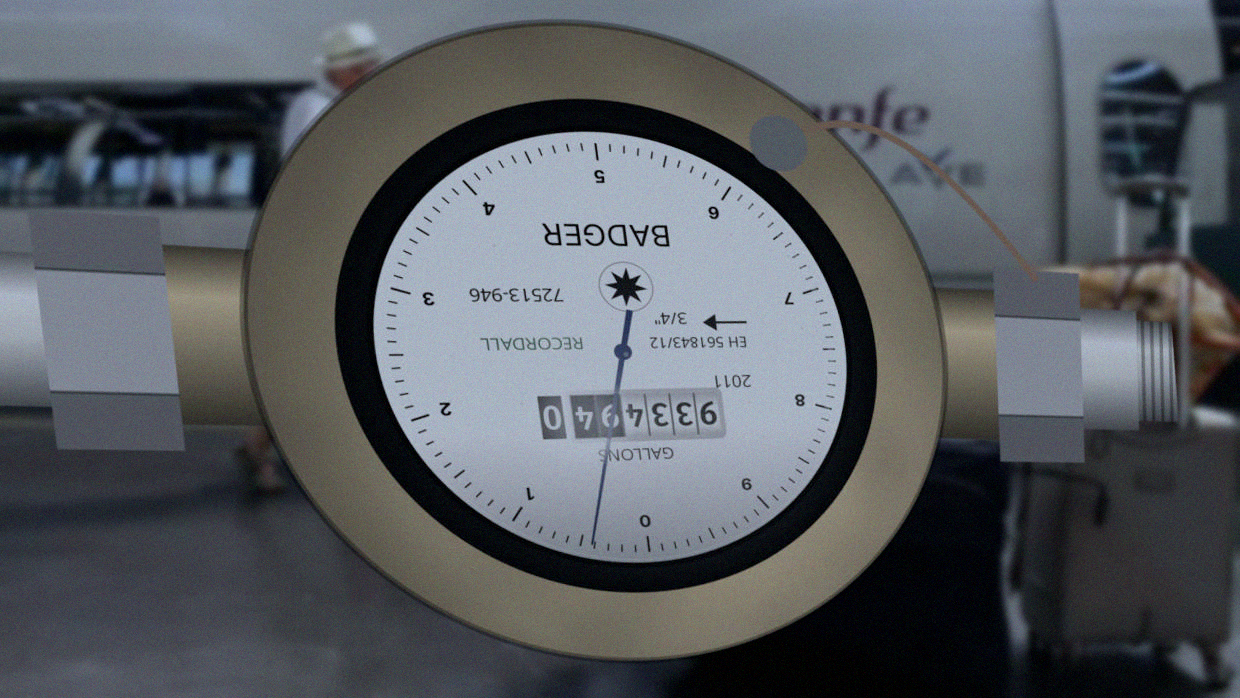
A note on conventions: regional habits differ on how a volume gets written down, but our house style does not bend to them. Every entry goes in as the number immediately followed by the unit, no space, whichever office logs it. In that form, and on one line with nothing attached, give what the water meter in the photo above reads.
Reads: 9334940.4gal
